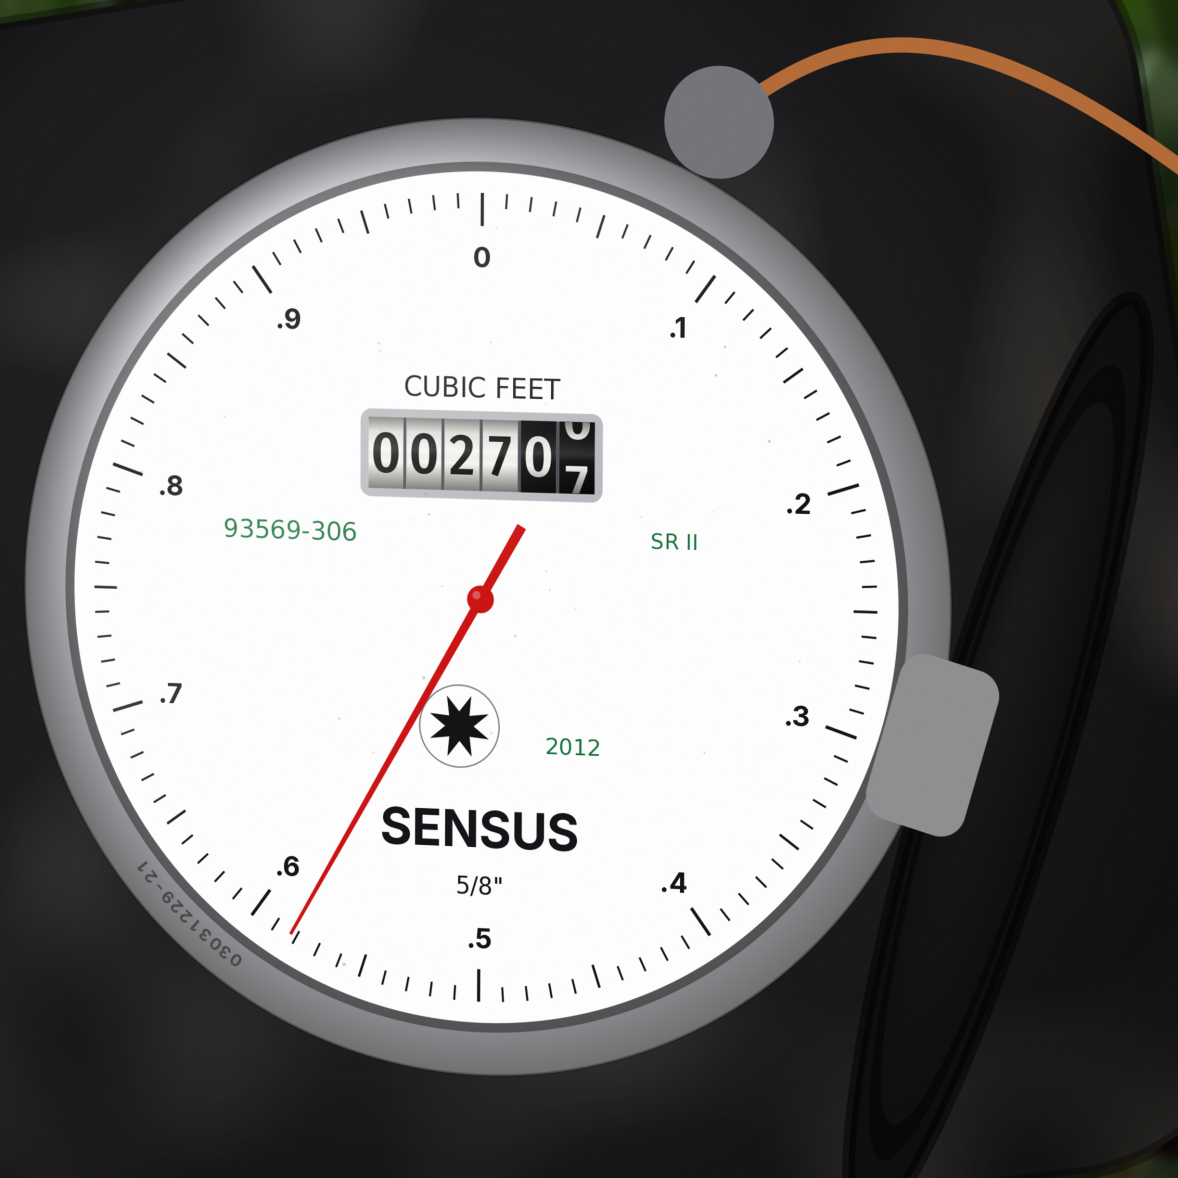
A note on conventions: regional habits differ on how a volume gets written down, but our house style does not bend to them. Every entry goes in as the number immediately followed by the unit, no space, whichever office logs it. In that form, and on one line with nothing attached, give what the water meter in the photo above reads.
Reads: 2706.58ft³
